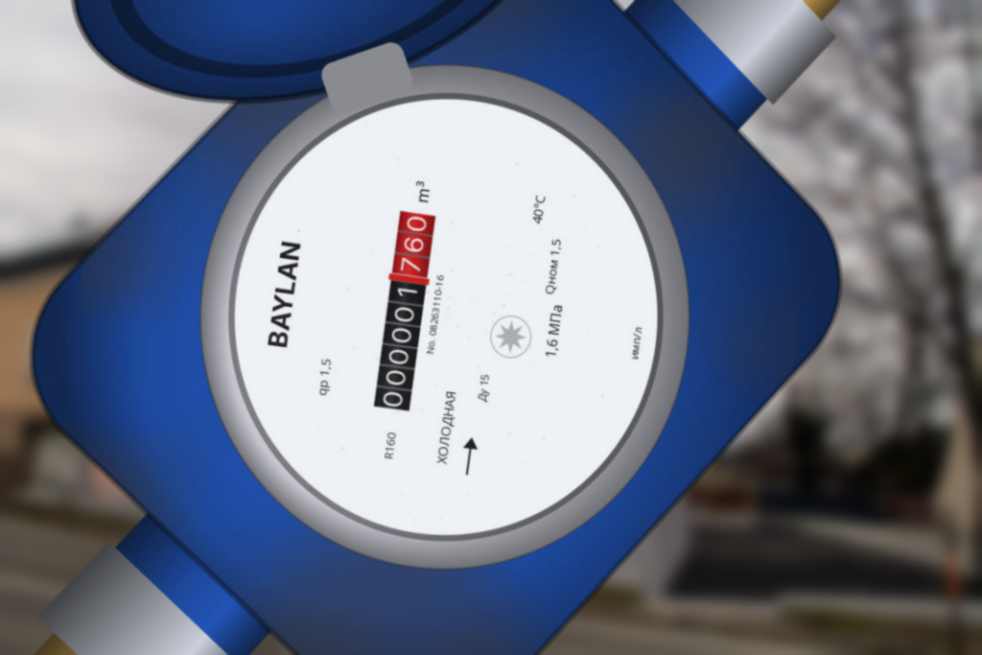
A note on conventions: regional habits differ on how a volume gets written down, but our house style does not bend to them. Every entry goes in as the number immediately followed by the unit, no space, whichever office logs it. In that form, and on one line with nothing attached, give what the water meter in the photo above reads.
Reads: 1.760m³
